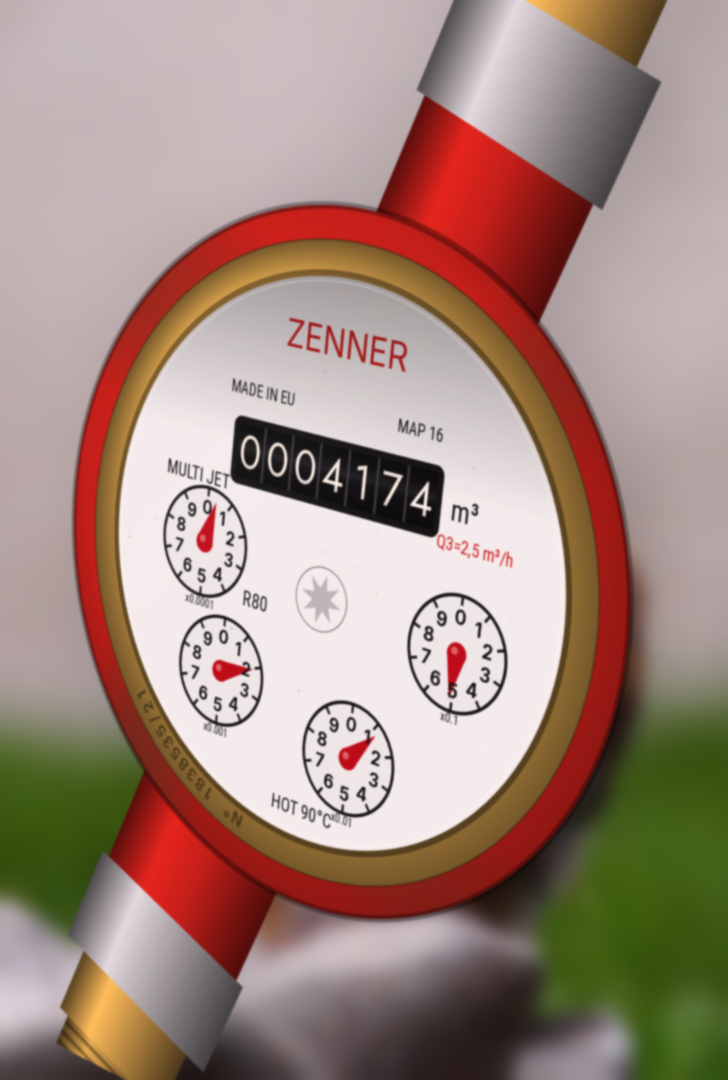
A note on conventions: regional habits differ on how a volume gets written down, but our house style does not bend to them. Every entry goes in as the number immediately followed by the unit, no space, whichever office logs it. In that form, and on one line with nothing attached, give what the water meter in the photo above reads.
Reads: 4174.5120m³
